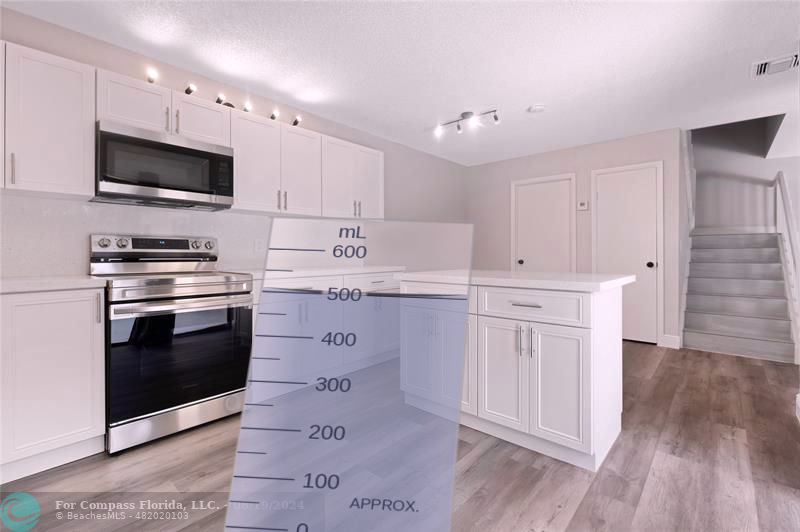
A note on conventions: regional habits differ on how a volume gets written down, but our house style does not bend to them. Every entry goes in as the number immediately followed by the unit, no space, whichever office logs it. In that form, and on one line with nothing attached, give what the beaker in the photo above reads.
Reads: 500mL
